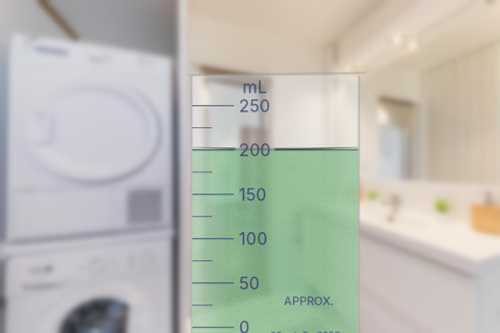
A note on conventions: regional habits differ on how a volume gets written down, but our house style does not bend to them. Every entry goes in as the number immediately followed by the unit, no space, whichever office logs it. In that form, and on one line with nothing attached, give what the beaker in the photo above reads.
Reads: 200mL
